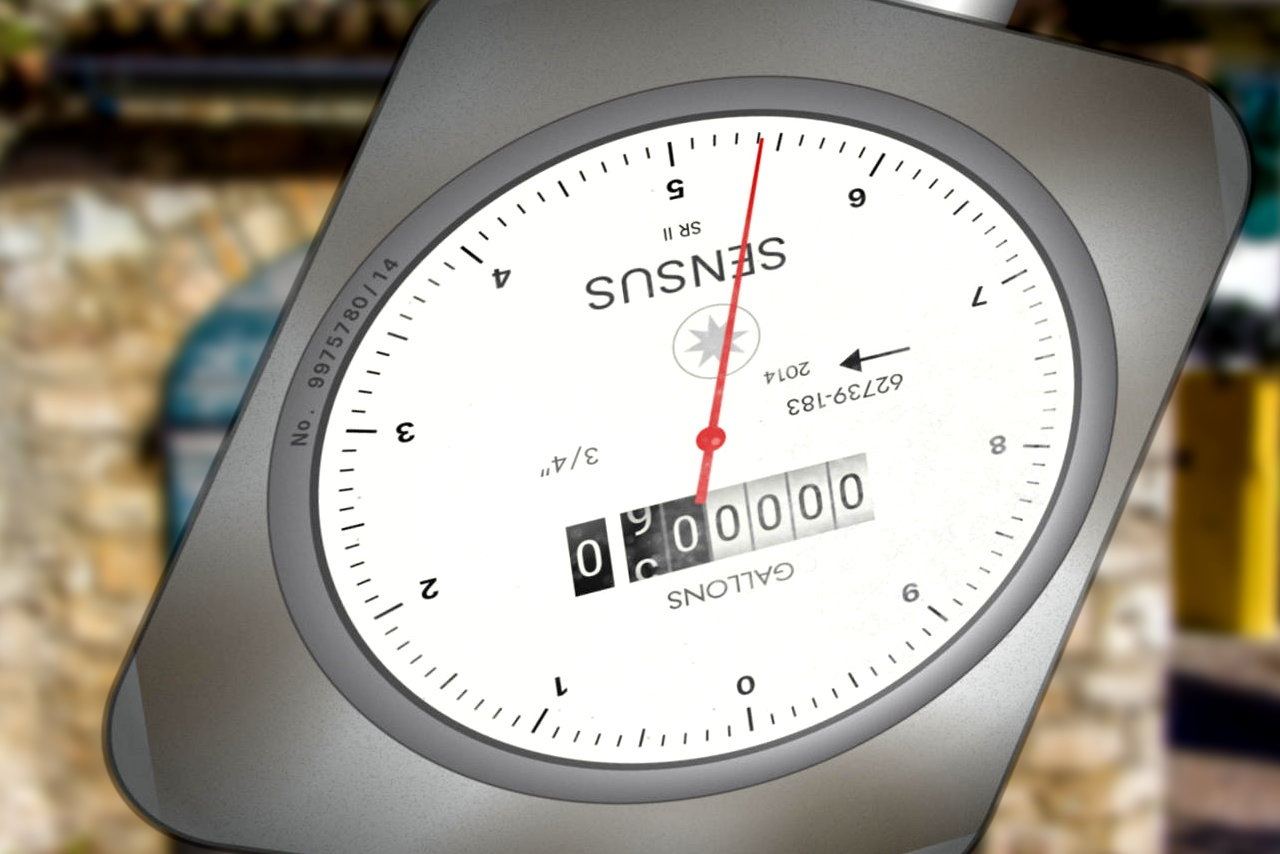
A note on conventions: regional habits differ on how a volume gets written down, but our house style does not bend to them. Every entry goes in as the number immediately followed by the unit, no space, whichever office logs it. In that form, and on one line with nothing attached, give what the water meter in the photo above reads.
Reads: 55.4gal
